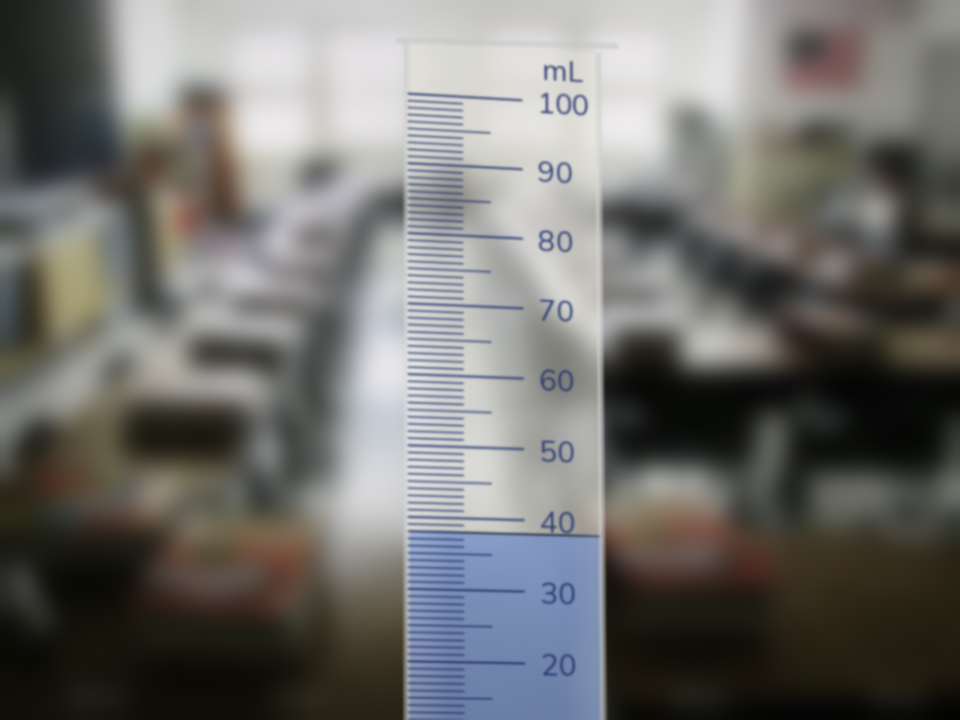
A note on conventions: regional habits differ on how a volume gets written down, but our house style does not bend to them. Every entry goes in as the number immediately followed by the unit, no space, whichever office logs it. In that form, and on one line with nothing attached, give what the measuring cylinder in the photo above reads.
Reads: 38mL
